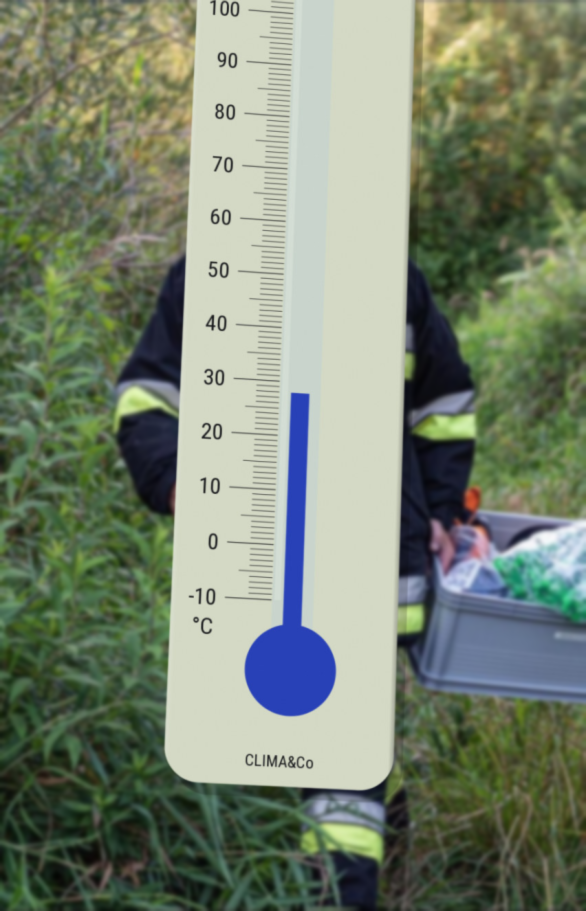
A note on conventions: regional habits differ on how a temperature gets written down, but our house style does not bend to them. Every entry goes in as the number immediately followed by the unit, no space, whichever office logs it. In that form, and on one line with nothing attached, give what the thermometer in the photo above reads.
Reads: 28°C
